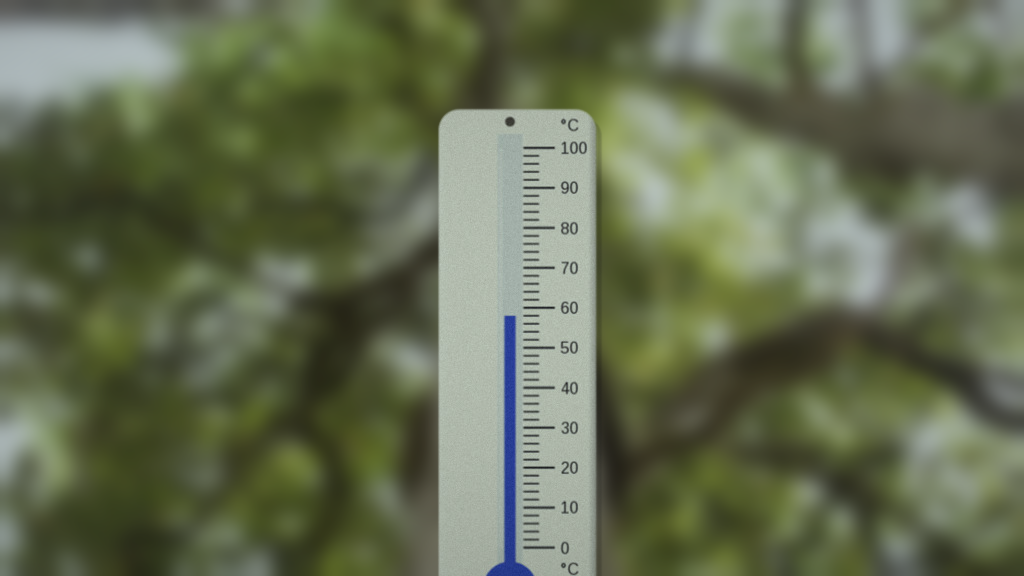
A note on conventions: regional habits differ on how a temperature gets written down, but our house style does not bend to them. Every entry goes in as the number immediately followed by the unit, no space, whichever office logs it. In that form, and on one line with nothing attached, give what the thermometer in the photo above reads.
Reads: 58°C
